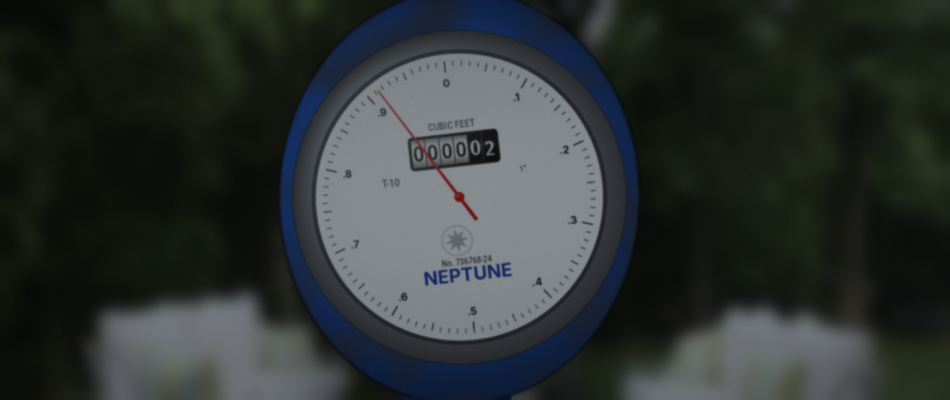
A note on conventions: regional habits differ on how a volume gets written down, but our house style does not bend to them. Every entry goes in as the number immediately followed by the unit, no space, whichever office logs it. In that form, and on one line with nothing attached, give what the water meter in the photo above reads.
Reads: 1.91ft³
